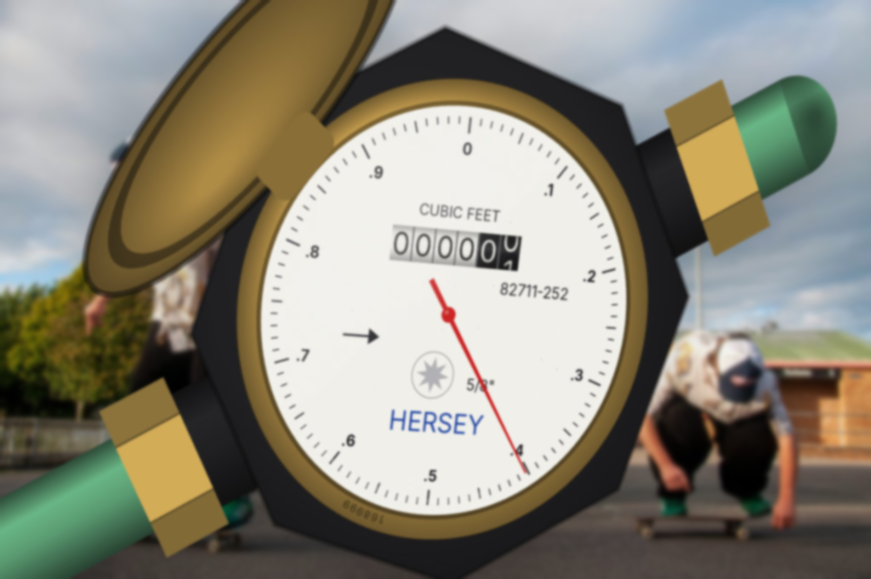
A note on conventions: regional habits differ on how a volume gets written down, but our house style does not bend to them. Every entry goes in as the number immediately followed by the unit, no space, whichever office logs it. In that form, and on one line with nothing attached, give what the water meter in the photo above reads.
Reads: 0.40ft³
